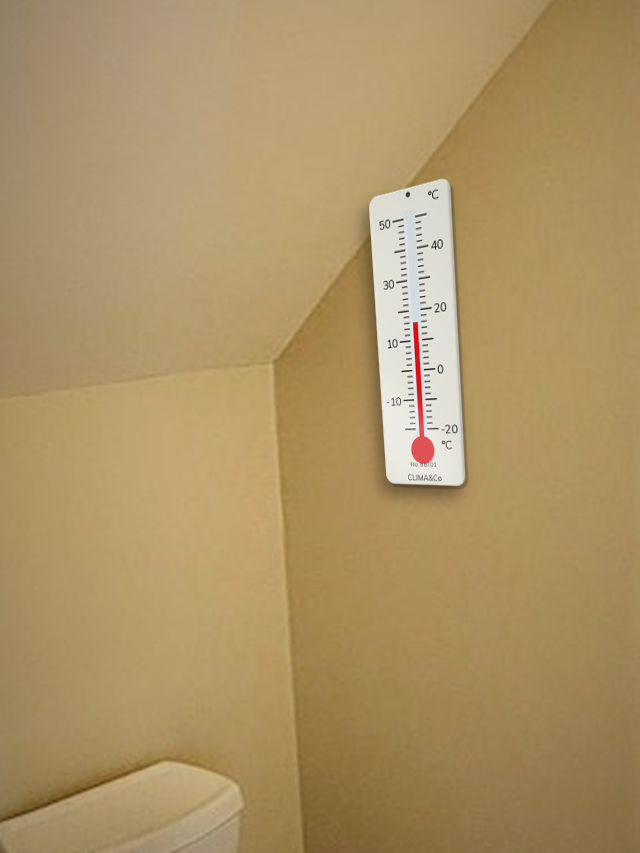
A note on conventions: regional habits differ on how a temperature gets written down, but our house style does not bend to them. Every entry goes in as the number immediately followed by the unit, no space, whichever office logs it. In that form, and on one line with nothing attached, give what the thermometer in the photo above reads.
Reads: 16°C
